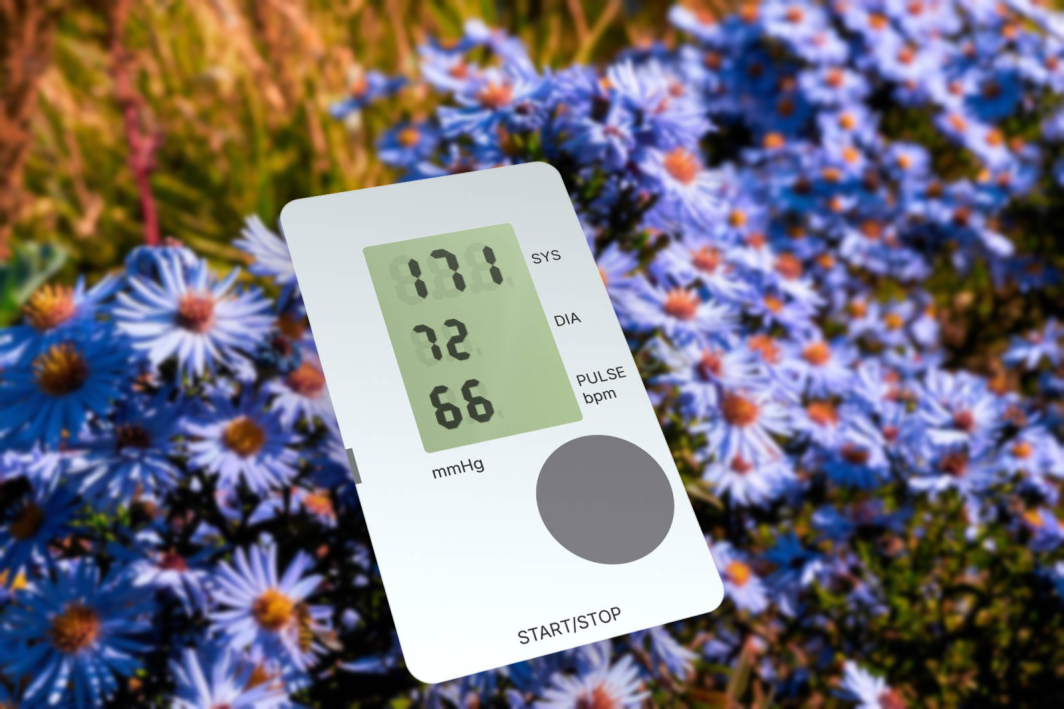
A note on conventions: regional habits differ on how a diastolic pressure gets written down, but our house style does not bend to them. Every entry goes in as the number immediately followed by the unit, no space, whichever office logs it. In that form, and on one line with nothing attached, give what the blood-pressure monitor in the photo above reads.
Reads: 72mmHg
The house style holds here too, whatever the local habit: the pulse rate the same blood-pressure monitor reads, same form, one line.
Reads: 66bpm
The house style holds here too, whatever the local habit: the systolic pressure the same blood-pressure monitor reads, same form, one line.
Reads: 171mmHg
